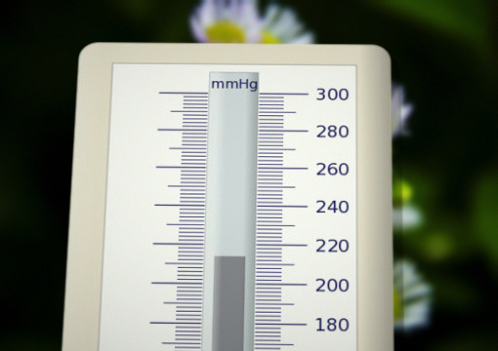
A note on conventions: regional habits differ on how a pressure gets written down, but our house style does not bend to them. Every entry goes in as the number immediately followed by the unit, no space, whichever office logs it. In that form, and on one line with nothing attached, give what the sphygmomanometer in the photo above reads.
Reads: 214mmHg
